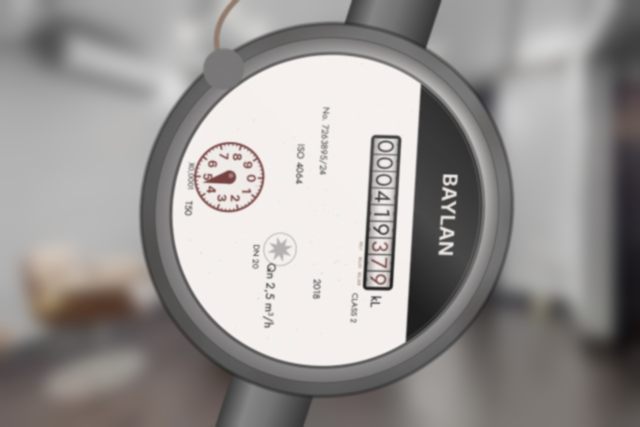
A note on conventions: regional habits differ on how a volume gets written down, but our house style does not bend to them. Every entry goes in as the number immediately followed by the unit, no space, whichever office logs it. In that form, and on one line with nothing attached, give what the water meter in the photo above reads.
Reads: 419.3794kL
